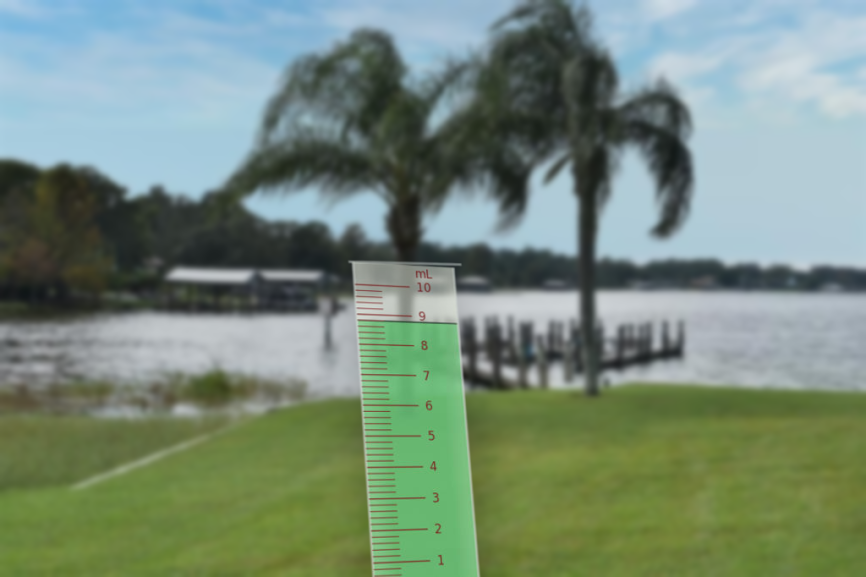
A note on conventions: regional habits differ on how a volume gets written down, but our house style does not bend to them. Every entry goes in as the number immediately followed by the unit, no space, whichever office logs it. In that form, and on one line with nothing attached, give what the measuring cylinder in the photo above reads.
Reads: 8.8mL
